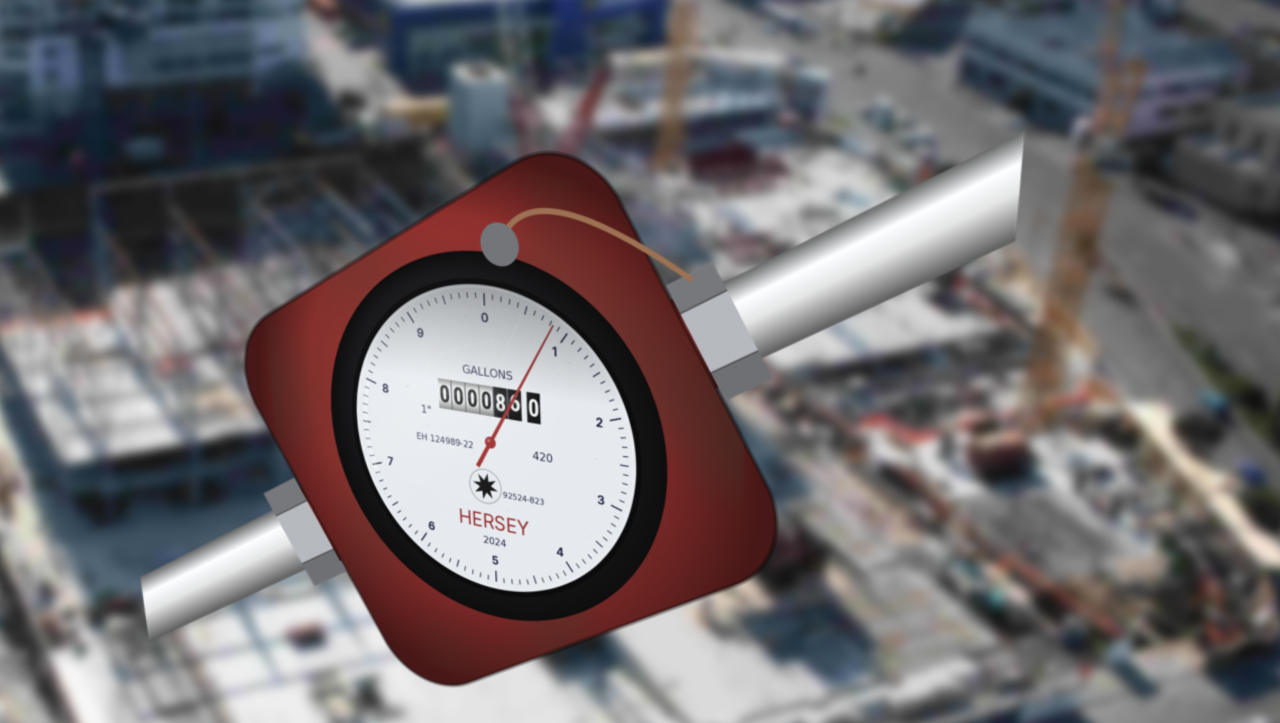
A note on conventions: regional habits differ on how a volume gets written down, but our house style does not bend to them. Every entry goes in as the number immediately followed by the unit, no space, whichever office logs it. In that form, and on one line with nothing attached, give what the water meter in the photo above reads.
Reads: 860.8gal
